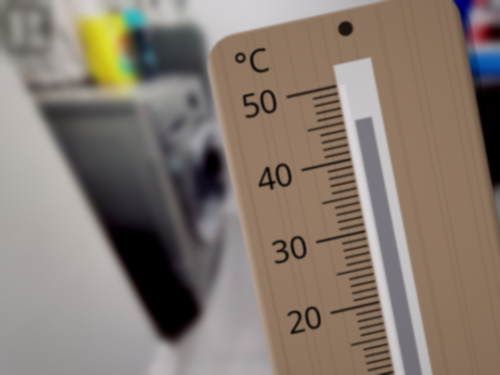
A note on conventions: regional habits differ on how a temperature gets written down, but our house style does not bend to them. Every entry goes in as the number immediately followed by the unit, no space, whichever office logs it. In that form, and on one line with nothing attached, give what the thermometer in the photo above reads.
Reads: 45°C
